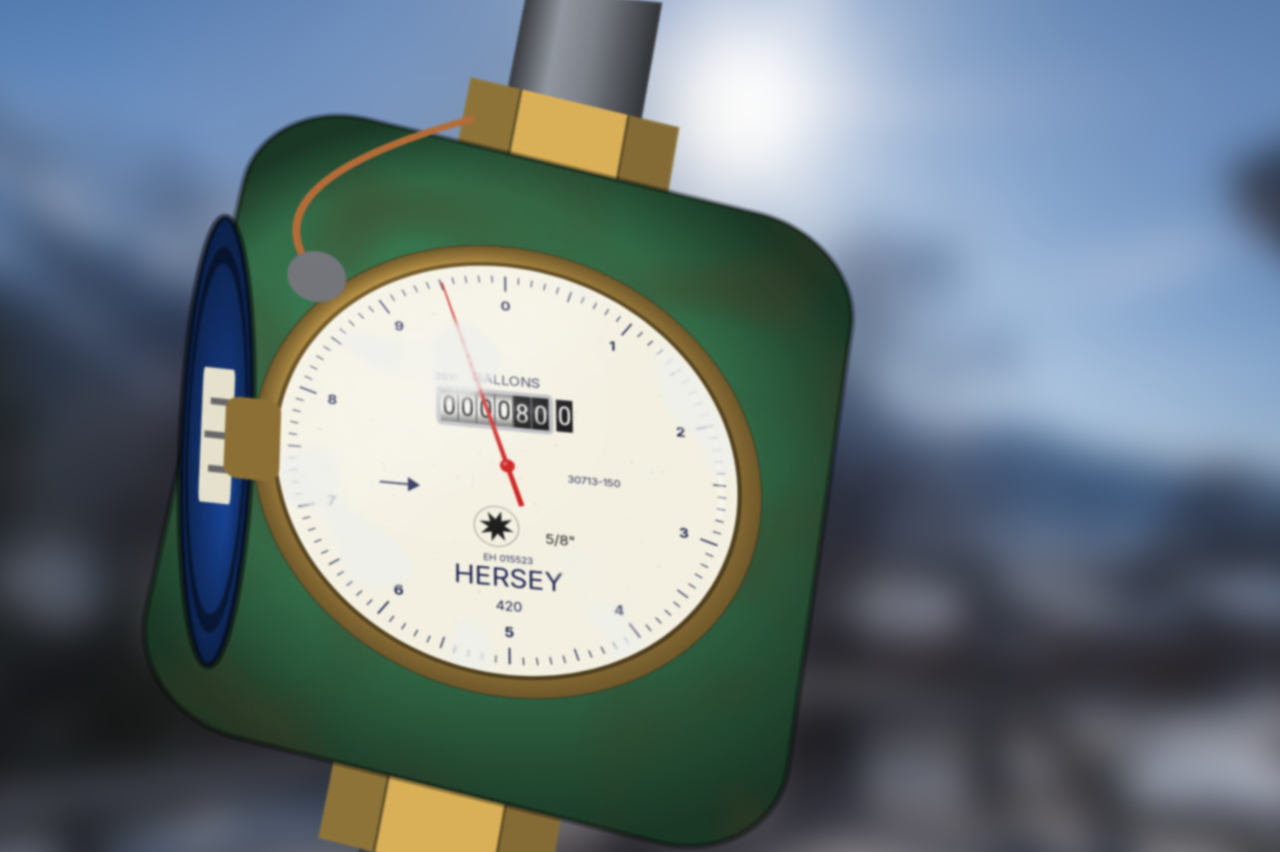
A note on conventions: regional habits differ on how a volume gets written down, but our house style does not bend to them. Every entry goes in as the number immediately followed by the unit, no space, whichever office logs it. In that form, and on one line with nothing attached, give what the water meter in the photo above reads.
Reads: 799.5gal
